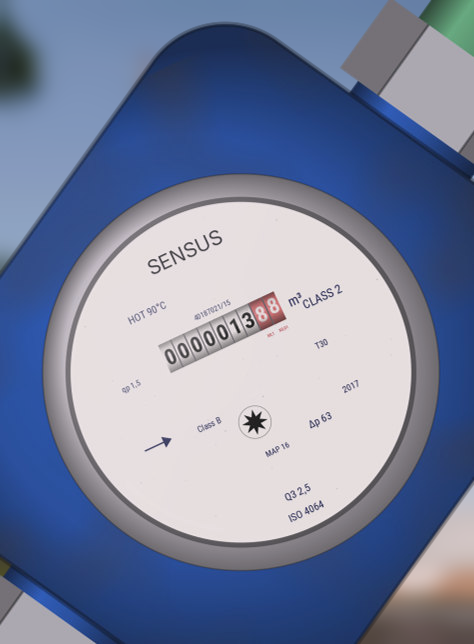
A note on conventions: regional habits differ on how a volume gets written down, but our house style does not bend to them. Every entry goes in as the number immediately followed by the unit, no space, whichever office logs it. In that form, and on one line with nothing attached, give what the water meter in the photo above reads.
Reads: 13.88m³
